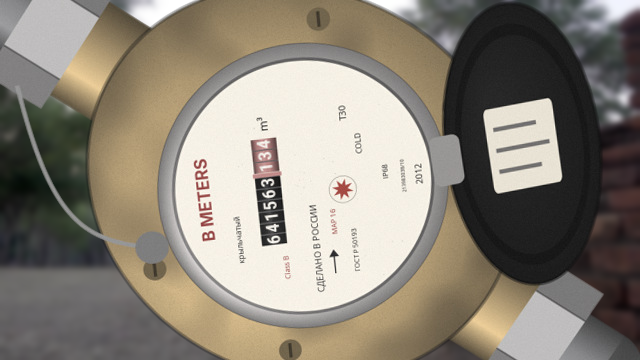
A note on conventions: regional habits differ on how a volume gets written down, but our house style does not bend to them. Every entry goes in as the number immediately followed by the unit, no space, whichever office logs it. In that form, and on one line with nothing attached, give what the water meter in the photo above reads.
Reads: 641563.134m³
